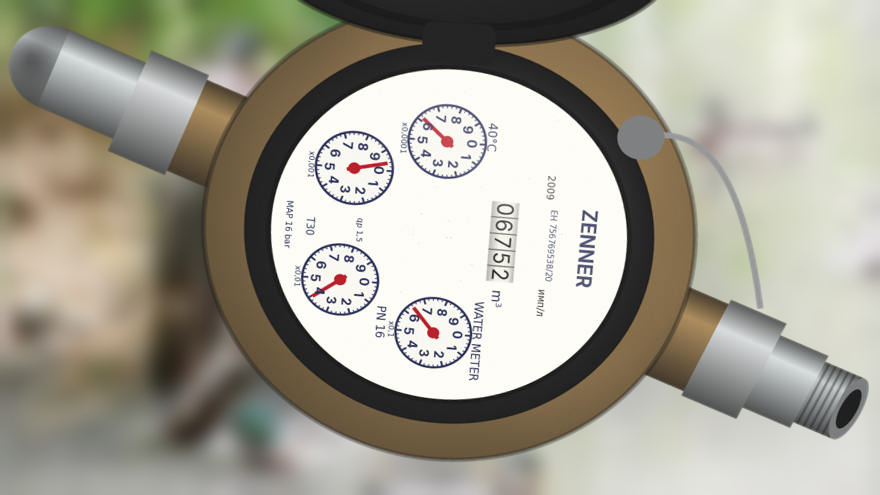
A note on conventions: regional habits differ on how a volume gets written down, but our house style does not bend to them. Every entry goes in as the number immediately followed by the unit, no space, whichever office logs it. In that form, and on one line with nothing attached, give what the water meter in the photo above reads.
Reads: 6752.6396m³
